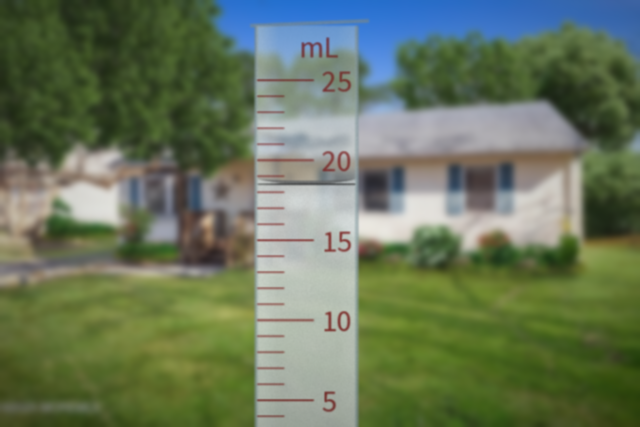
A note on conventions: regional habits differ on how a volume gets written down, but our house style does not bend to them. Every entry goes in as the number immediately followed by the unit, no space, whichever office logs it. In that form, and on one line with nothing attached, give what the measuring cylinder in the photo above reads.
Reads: 18.5mL
